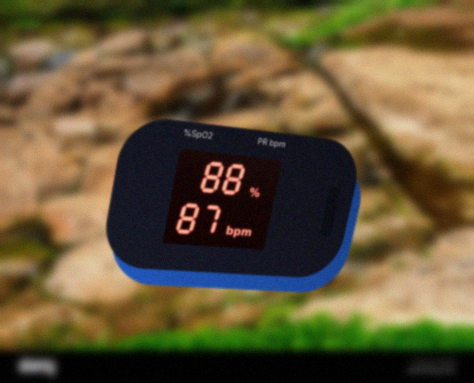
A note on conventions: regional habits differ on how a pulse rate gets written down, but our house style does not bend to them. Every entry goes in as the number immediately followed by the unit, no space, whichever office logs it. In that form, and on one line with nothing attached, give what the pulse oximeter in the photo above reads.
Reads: 87bpm
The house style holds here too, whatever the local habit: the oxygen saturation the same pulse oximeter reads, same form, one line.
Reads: 88%
